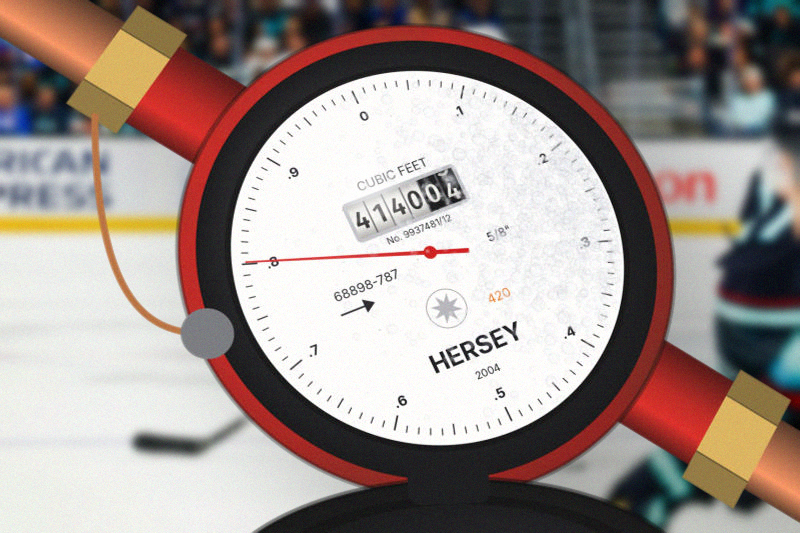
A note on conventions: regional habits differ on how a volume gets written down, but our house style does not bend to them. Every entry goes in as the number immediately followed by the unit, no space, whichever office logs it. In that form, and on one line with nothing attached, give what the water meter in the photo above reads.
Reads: 414003.80ft³
